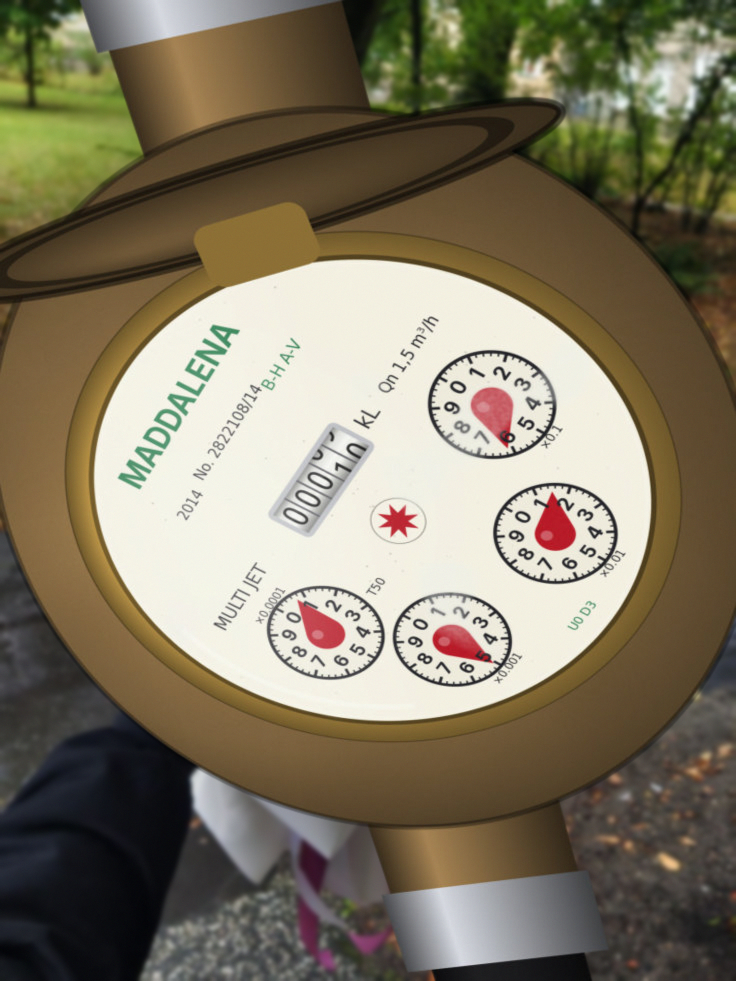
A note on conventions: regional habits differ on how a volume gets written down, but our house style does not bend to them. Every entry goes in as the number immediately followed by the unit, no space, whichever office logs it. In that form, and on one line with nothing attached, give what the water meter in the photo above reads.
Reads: 9.6150kL
